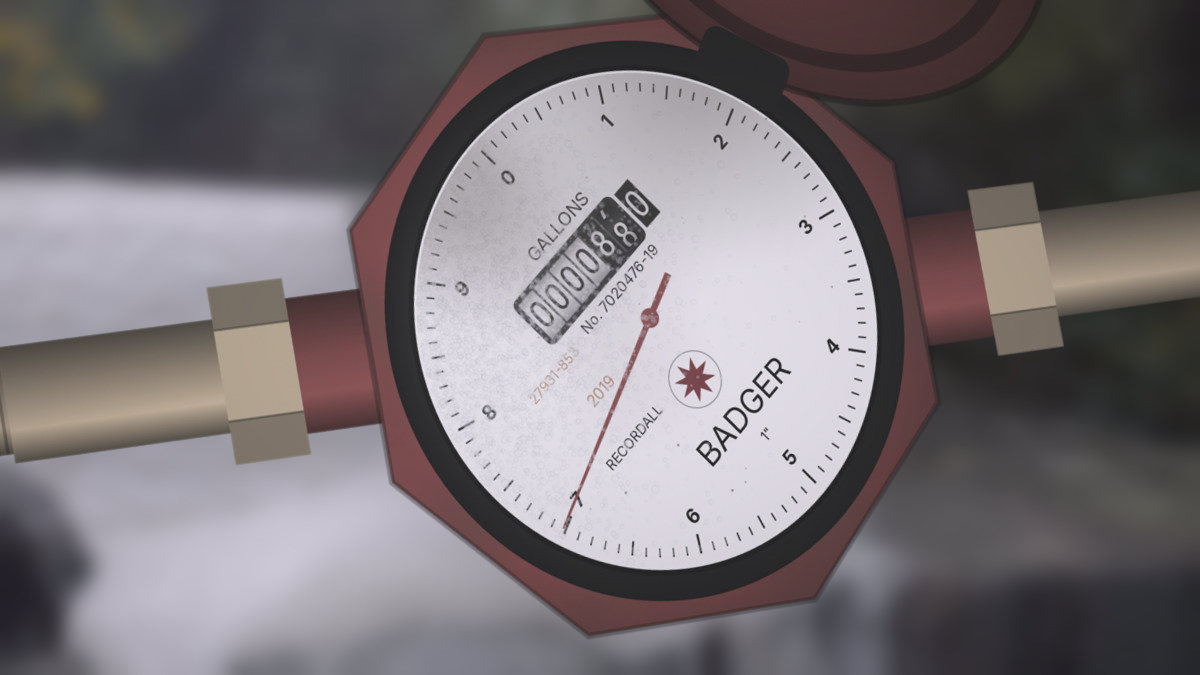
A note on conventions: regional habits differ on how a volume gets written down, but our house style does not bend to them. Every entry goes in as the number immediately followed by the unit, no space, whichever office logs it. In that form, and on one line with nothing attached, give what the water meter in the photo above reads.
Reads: 877.0gal
